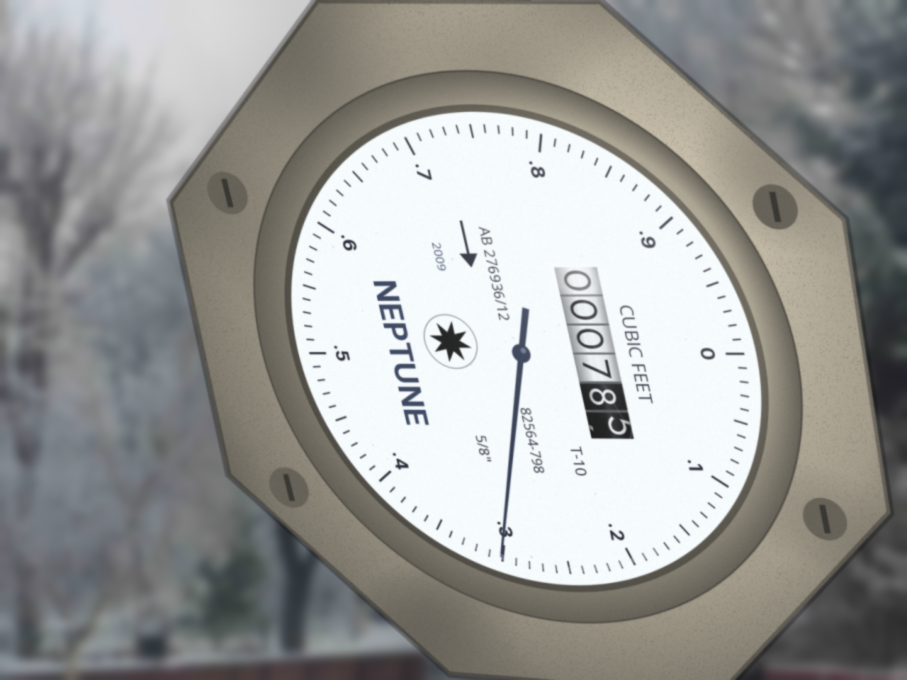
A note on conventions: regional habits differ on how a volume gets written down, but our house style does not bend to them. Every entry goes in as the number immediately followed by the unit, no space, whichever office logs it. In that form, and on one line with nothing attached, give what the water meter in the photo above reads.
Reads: 785.30ft³
